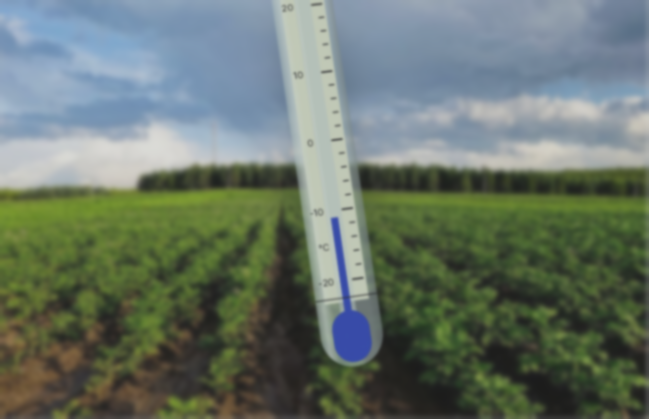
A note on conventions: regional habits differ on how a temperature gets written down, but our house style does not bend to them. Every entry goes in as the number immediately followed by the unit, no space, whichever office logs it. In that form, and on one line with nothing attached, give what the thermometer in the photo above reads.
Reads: -11°C
